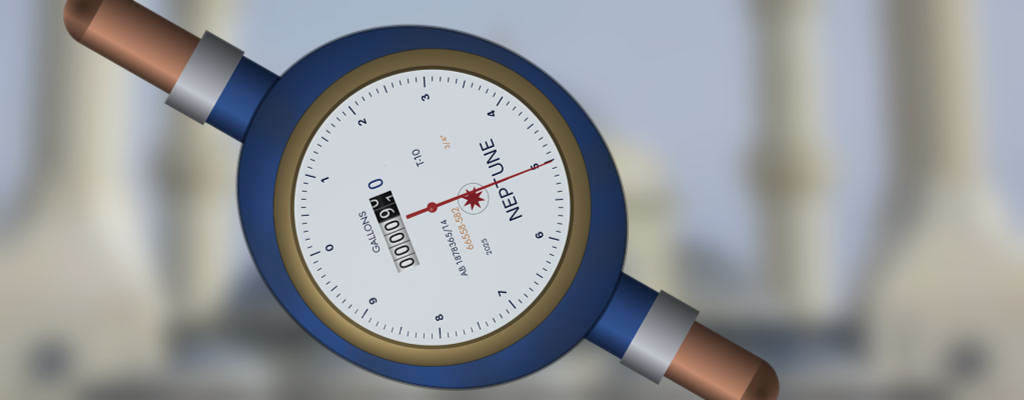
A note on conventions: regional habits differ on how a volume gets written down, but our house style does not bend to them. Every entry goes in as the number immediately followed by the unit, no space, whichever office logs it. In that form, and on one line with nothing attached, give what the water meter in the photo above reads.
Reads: 905.0gal
